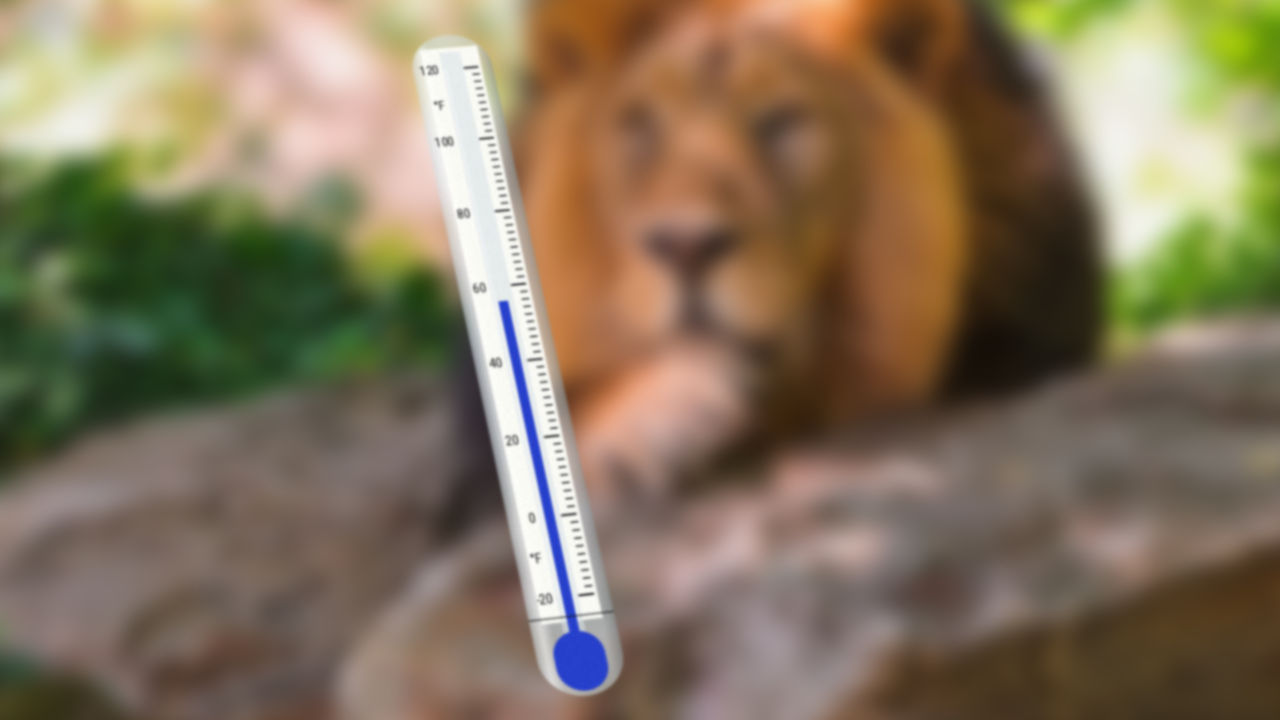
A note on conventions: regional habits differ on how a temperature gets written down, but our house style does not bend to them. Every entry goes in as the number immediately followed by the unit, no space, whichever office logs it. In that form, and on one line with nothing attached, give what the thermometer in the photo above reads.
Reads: 56°F
